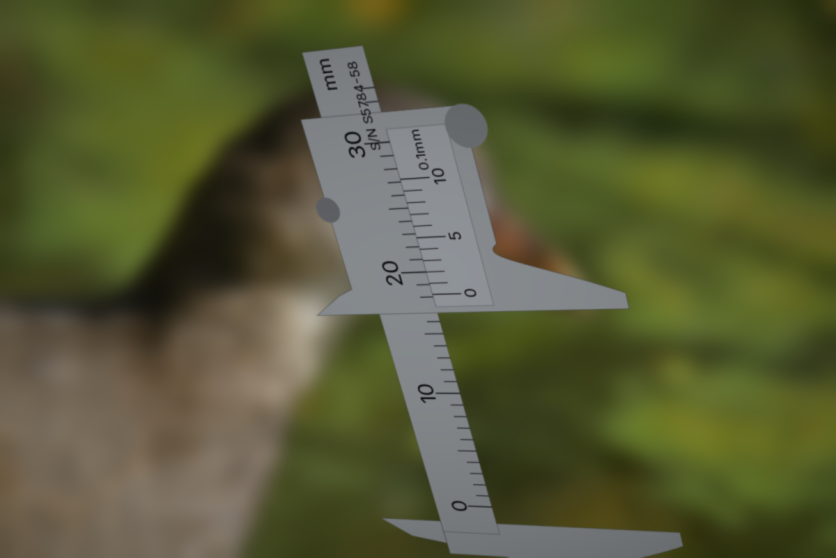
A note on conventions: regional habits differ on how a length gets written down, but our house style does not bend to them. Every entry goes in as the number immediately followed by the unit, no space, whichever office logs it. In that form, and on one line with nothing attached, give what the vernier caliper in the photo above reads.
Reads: 18.2mm
